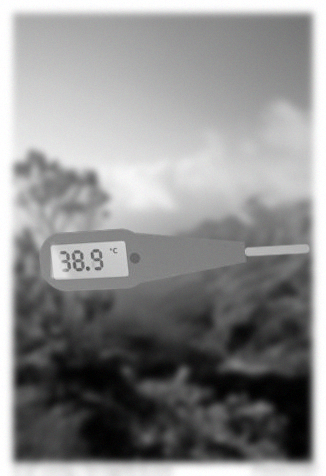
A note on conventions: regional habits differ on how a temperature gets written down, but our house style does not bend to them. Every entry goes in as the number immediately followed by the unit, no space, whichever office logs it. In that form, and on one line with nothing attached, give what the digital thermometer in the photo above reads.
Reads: 38.9°C
